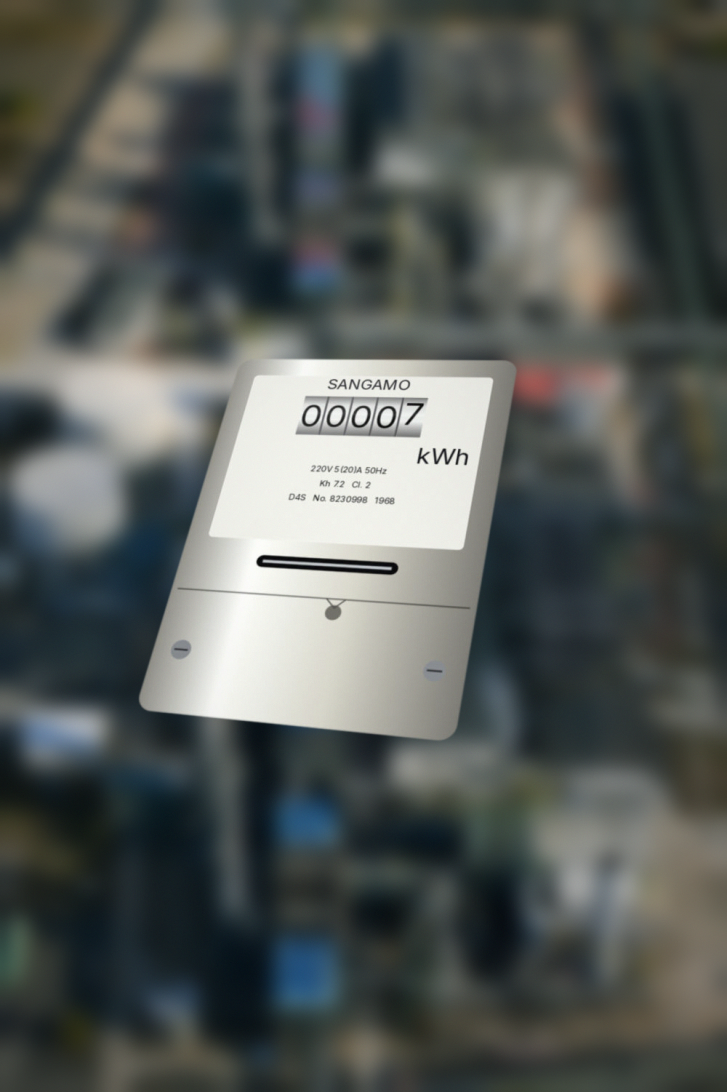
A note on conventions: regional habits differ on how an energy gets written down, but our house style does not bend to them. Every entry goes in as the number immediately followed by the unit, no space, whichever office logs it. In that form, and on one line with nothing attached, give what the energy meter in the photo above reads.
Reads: 7kWh
